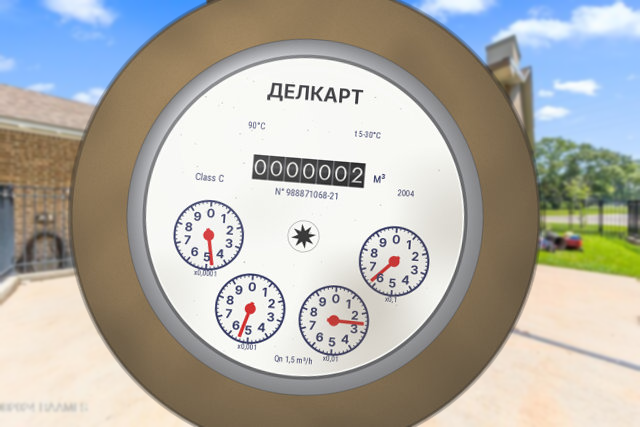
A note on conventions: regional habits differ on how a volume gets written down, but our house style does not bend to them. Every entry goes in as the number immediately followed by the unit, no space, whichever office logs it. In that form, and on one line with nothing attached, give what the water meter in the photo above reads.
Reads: 2.6254m³
